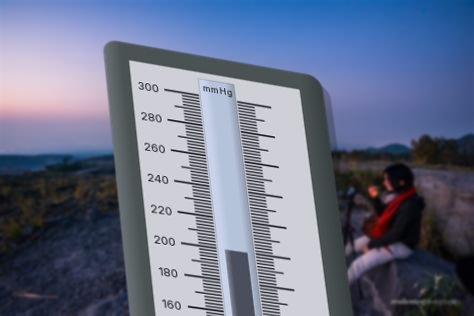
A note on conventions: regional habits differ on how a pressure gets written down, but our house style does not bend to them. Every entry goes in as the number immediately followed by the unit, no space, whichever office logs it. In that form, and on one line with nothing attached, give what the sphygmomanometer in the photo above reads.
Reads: 200mmHg
